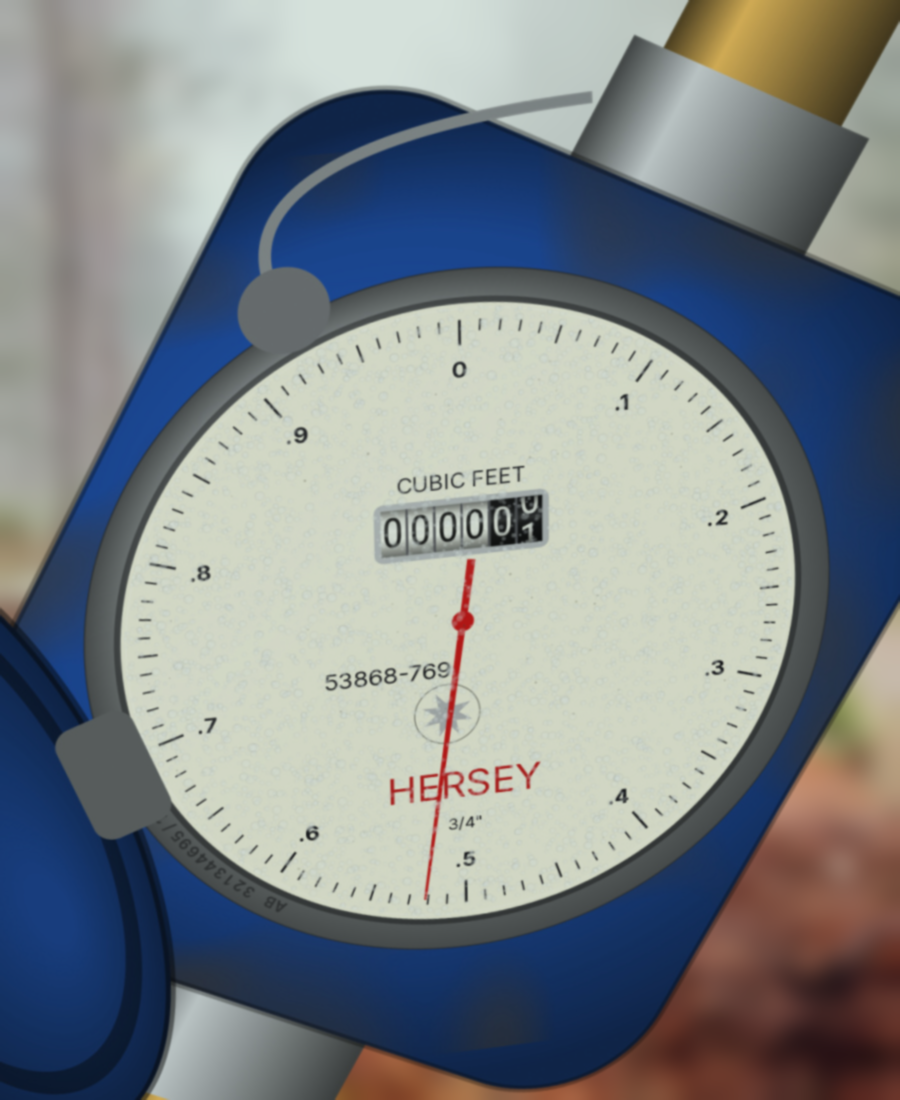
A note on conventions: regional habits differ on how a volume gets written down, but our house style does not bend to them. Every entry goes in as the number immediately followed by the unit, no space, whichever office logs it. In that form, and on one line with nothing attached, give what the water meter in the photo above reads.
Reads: 0.52ft³
